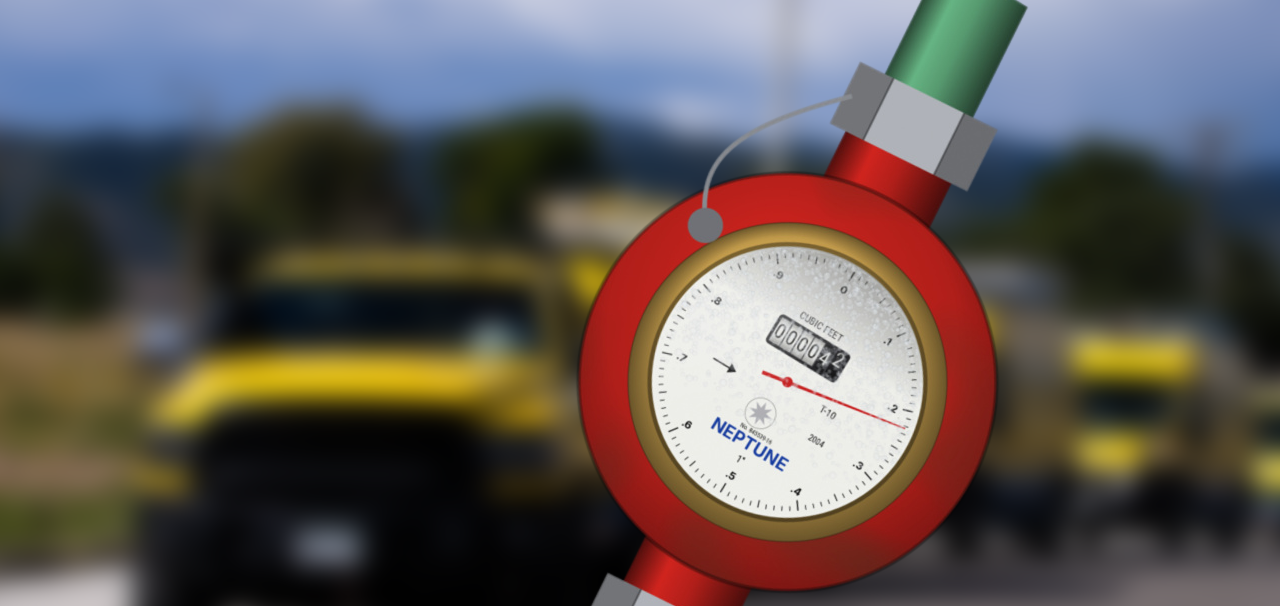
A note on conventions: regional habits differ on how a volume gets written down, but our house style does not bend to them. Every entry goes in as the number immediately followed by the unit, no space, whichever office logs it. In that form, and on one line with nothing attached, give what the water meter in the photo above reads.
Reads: 42.22ft³
